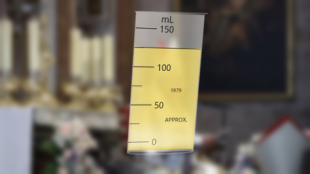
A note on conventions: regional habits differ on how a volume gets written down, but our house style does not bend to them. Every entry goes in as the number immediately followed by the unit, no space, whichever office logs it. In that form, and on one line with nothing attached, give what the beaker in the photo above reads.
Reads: 125mL
